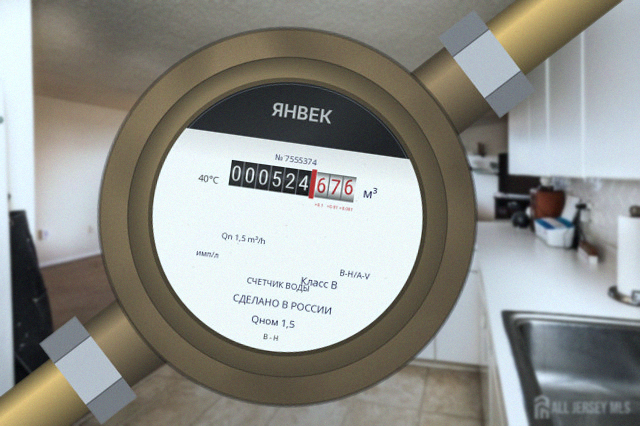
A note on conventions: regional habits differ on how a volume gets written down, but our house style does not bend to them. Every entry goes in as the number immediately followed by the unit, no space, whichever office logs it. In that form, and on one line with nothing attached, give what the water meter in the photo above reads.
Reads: 524.676m³
